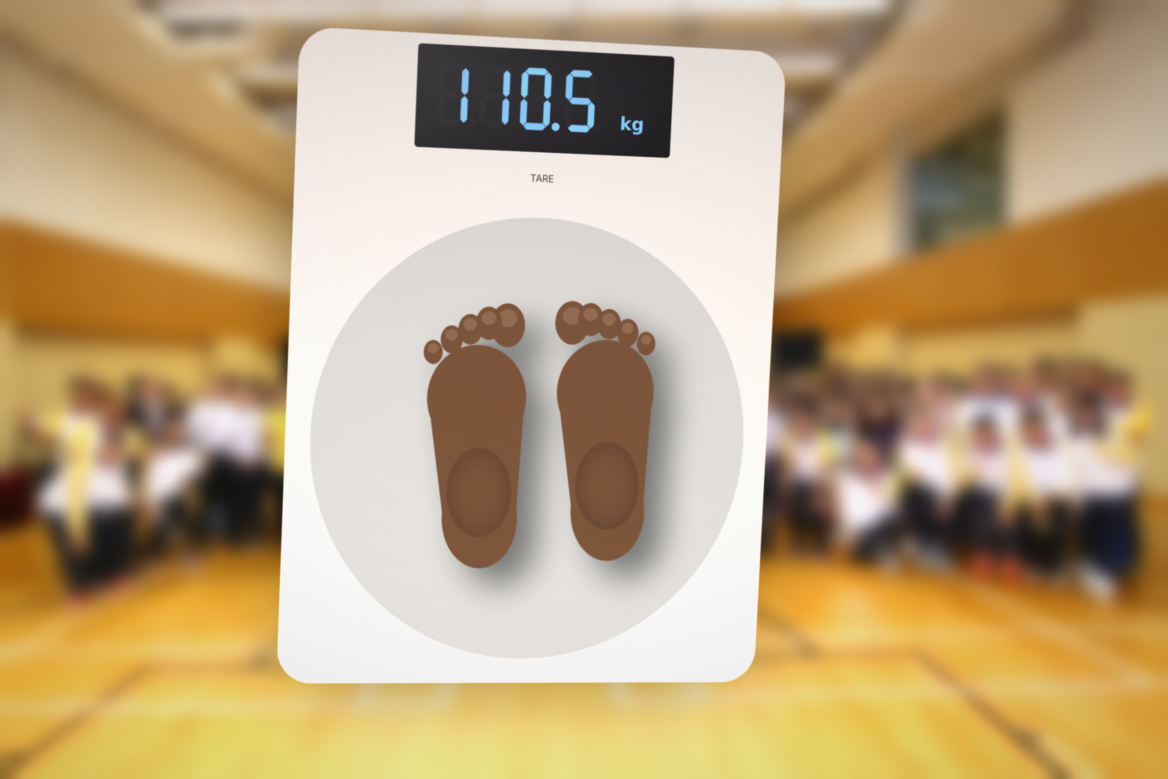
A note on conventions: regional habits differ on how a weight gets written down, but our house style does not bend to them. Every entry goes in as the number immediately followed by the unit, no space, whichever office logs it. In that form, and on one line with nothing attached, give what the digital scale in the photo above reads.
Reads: 110.5kg
